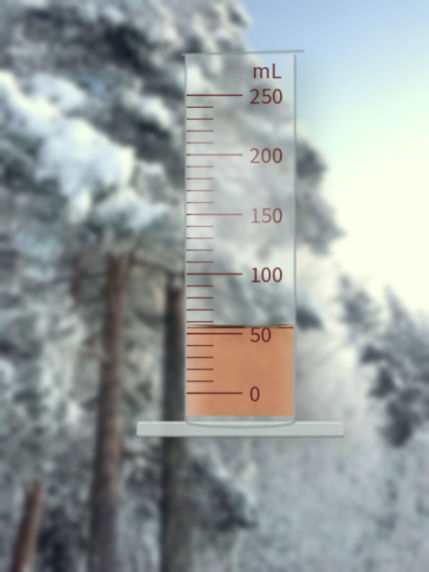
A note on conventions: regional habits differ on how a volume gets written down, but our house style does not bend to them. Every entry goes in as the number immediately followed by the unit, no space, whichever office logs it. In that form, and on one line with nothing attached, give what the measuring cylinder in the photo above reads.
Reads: 55mL
